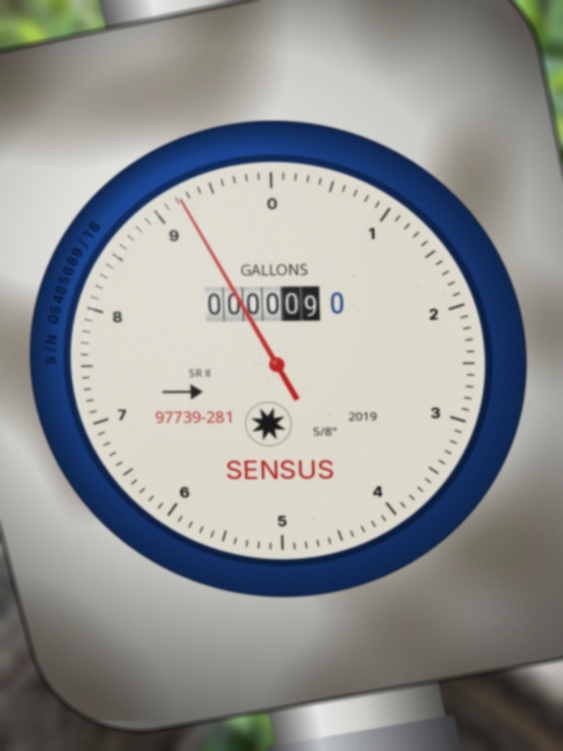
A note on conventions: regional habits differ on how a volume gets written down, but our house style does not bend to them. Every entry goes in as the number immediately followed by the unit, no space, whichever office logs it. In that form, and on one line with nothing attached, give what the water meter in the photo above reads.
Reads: 89.2gal
